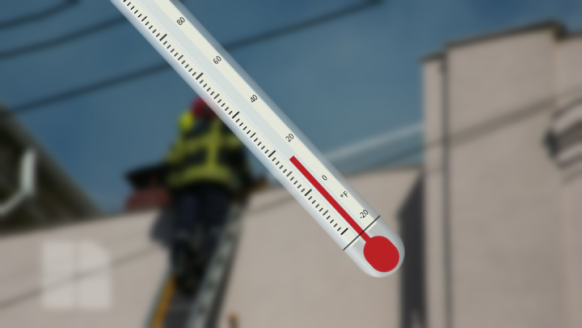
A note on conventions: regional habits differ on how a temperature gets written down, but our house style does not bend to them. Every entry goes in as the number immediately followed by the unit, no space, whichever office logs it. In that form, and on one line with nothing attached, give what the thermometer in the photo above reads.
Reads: 14°F
